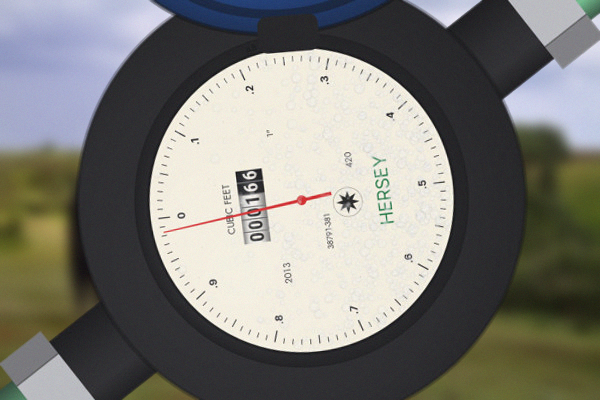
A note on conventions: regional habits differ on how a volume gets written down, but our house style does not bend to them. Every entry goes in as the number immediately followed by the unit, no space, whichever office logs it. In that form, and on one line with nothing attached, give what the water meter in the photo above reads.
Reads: 165.98ft³
